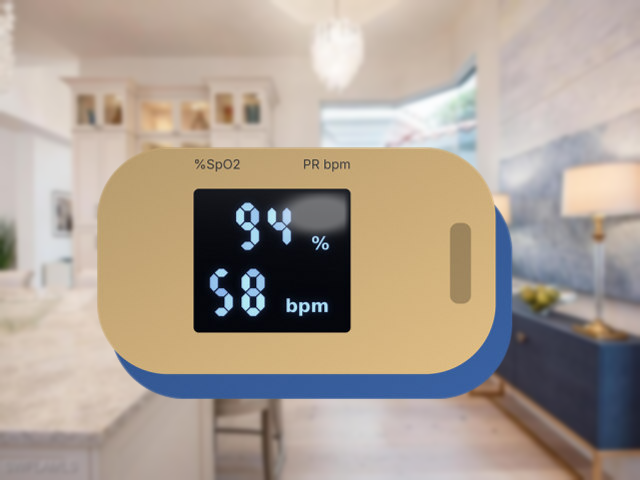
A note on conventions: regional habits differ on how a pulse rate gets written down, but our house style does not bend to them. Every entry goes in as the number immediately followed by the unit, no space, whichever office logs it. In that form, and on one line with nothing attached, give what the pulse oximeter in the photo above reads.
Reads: 58bpm
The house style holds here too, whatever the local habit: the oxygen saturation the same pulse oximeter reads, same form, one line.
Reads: 94%
